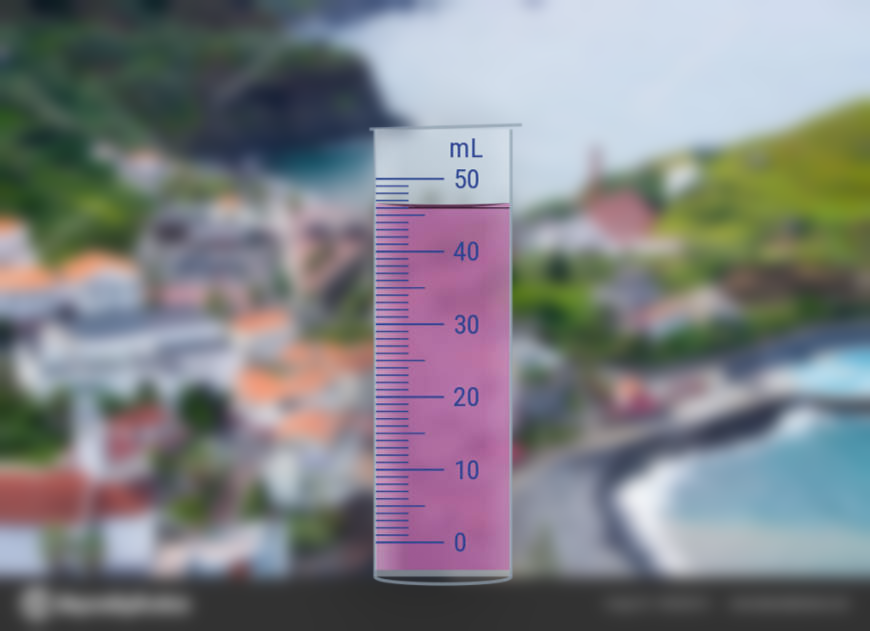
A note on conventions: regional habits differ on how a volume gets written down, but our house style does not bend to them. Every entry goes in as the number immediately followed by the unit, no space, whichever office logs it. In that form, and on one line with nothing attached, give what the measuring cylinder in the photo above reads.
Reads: 46mL
